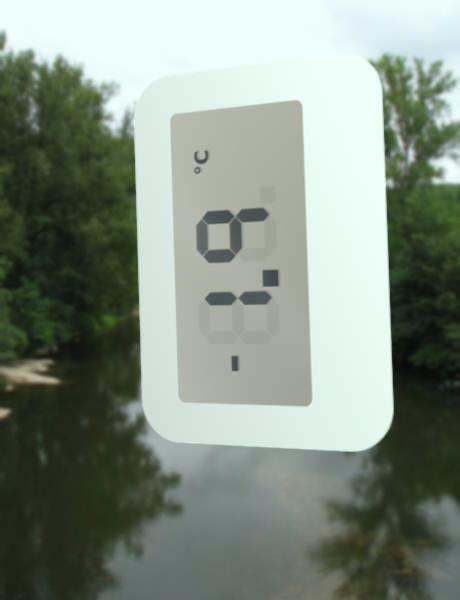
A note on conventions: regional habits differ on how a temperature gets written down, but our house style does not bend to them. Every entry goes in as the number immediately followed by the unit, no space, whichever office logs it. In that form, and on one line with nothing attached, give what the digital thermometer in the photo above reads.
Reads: -1.9°C
